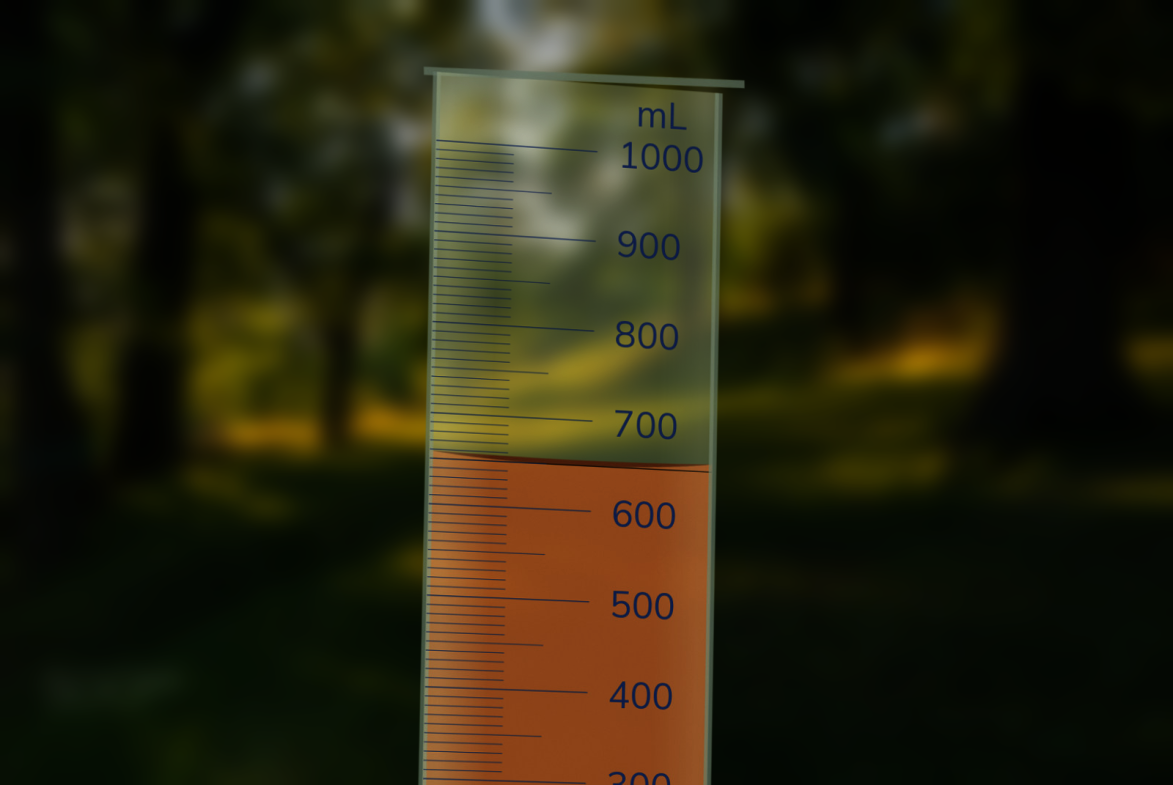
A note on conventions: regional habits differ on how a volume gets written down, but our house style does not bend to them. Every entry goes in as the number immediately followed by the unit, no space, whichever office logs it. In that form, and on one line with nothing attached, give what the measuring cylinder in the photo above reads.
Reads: 650mL
